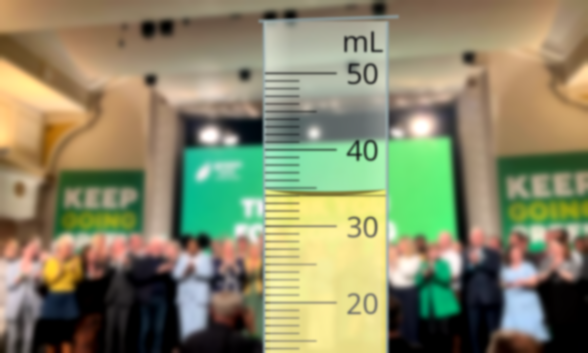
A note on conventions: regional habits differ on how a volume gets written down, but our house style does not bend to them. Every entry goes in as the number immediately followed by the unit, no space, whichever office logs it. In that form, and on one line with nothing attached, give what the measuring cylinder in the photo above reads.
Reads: 34mL
